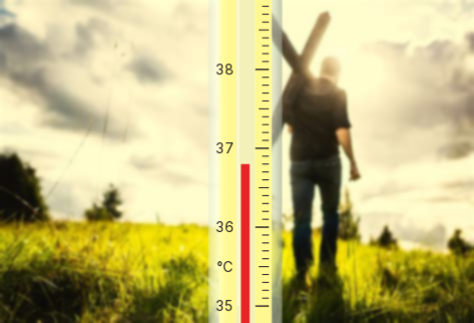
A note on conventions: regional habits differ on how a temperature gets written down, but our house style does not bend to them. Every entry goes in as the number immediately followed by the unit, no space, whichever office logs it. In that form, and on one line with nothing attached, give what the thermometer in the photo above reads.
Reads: 36.8°C
